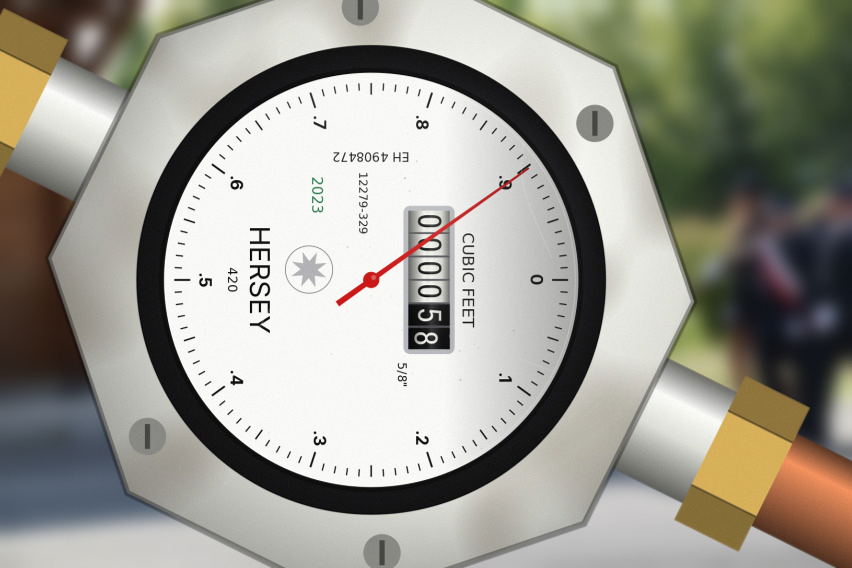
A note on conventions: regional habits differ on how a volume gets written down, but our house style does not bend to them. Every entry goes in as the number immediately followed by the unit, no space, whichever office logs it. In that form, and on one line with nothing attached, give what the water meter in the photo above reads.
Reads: 57.90ft³
